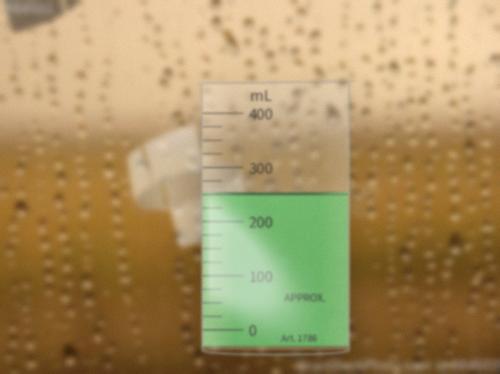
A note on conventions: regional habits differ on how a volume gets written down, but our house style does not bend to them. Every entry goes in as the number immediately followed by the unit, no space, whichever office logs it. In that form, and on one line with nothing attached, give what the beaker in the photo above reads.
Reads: 250mL
